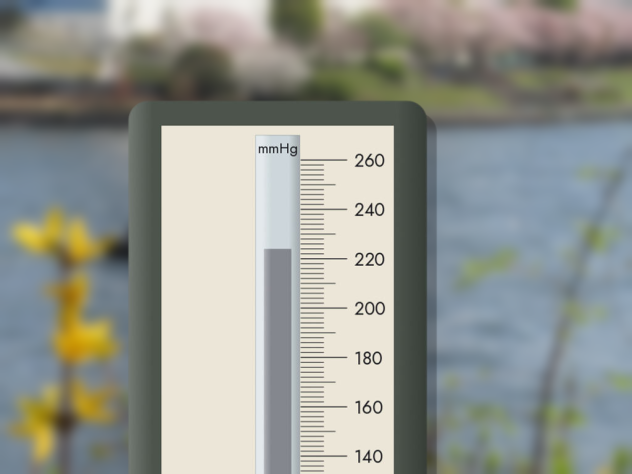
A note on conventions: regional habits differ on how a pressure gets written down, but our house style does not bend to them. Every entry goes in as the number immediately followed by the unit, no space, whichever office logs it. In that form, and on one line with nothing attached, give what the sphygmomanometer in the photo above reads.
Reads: 224mmHg
